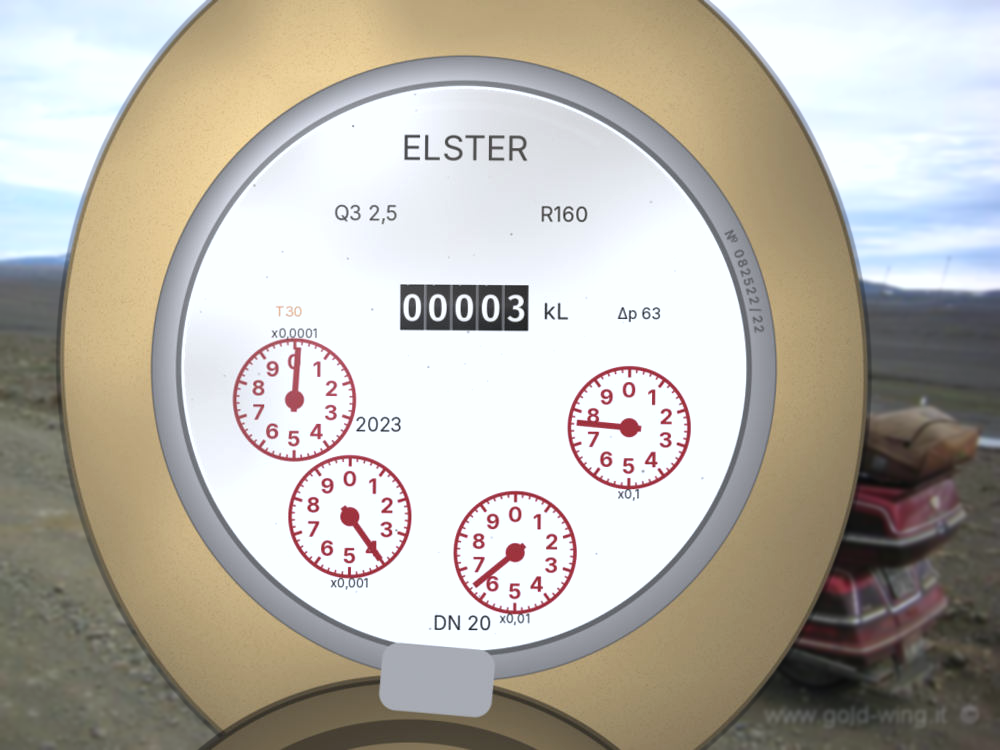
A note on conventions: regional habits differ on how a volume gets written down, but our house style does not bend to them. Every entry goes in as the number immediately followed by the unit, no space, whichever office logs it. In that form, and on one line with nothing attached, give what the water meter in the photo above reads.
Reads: 3.7640kL
